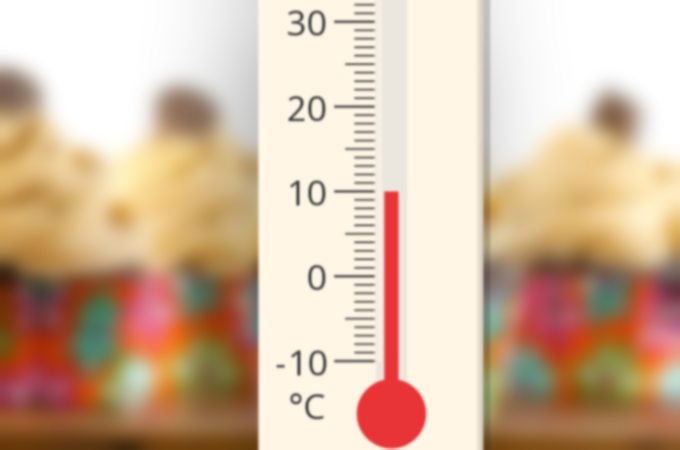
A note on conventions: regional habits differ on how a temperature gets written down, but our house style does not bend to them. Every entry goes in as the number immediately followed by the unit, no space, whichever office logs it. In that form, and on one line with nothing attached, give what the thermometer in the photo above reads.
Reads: 10°C
